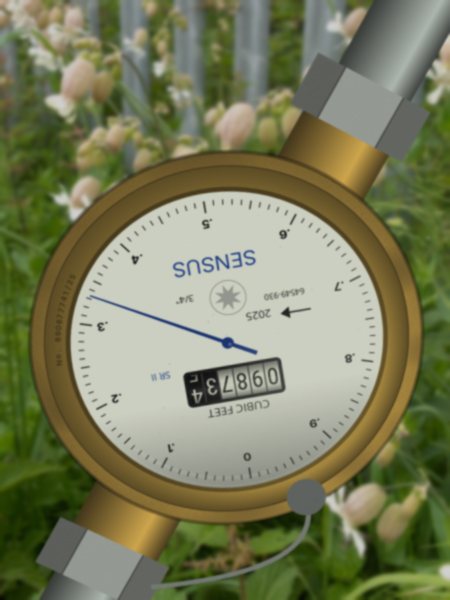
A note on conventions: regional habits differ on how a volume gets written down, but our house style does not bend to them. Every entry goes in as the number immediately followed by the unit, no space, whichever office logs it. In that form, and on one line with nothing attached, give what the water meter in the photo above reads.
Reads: 98734.33ft³
